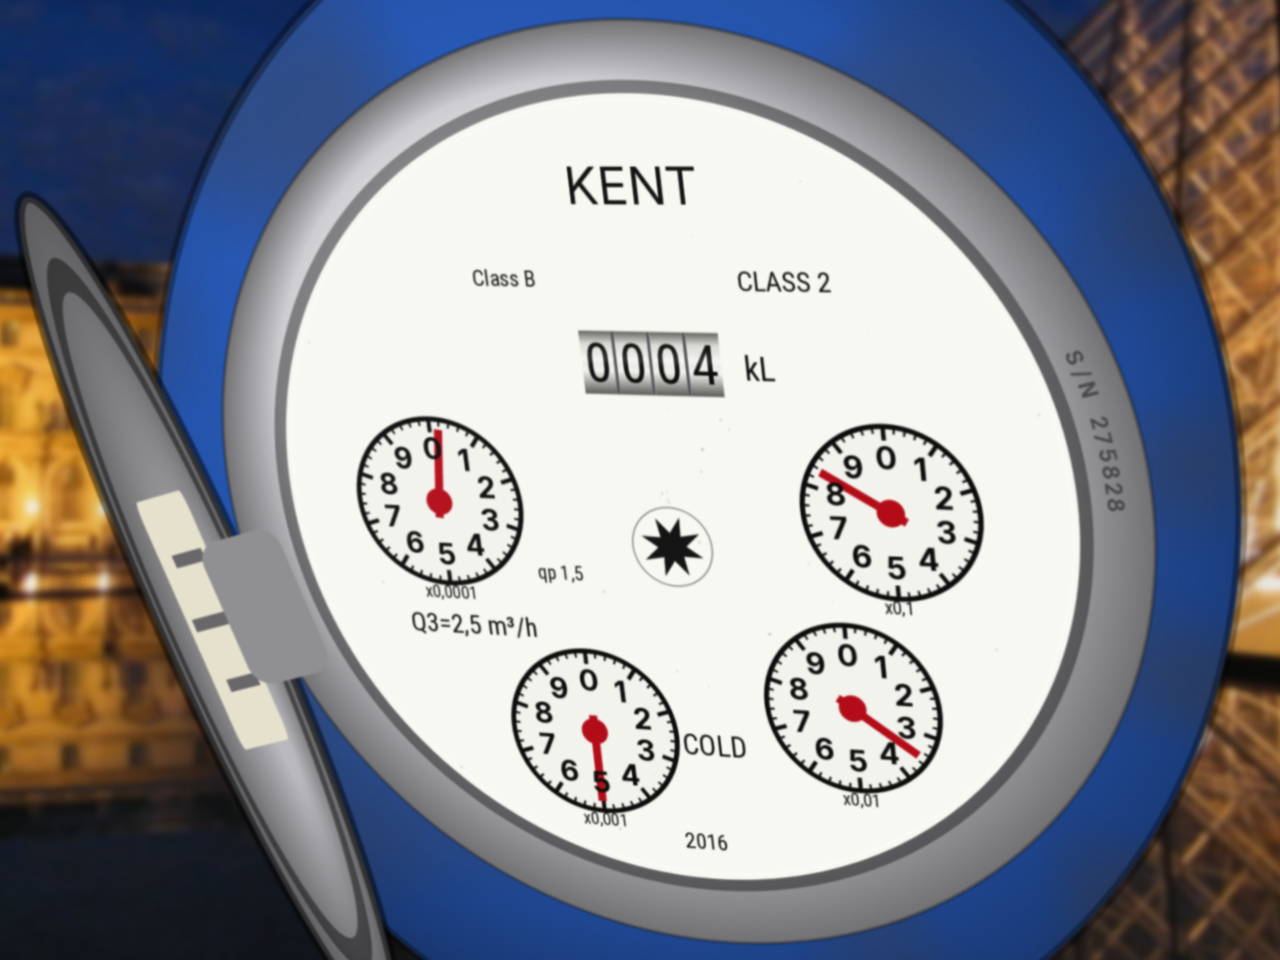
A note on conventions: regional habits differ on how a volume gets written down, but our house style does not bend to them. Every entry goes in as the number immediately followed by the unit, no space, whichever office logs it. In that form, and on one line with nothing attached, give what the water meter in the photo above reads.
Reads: 4.8350kL
